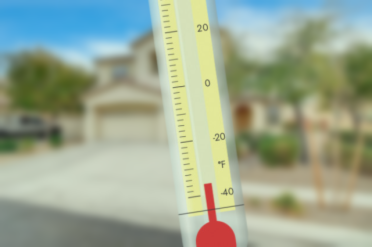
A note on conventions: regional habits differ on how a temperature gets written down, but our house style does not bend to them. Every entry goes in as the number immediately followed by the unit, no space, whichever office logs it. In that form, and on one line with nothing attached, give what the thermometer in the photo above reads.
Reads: -36°F
